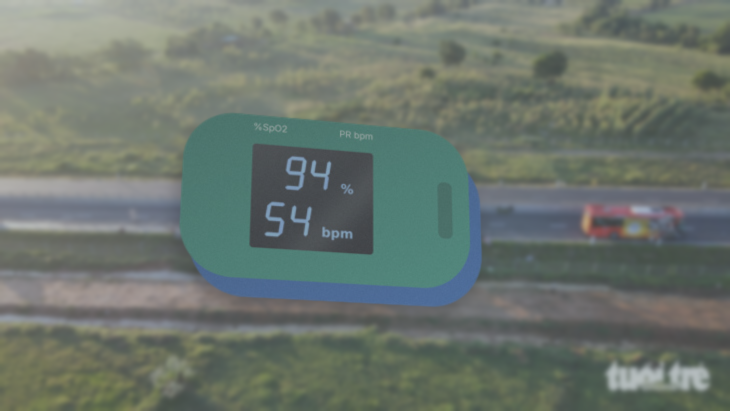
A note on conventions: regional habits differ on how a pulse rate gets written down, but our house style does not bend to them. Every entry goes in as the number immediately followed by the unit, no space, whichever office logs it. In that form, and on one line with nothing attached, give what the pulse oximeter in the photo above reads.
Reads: 54bpm
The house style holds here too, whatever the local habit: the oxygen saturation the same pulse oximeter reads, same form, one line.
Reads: 94%
